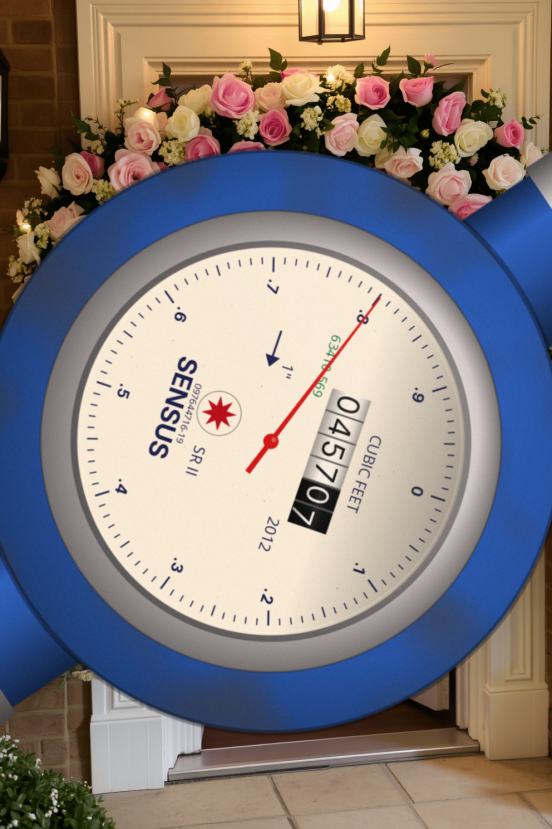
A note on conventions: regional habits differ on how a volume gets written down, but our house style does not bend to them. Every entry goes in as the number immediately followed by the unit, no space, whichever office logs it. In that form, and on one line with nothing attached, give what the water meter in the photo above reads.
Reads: 45706.80ft³
